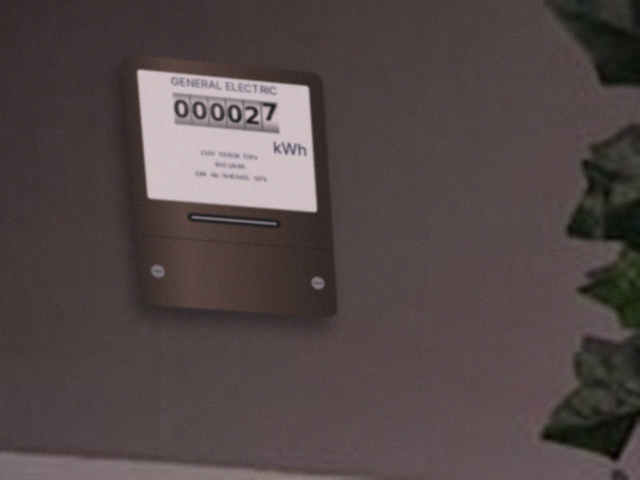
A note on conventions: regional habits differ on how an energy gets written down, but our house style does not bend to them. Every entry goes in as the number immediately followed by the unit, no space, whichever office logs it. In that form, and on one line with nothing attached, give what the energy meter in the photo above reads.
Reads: 27kWh
